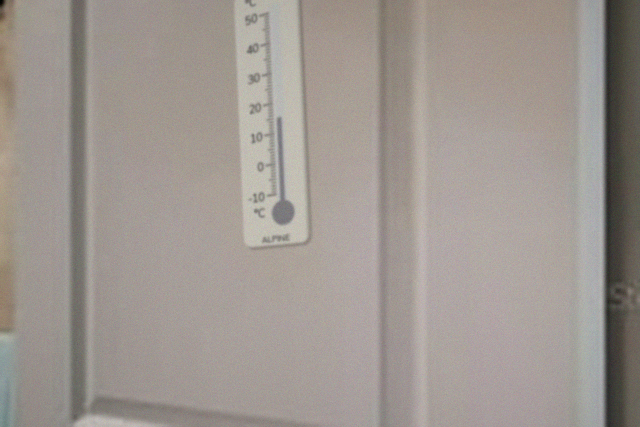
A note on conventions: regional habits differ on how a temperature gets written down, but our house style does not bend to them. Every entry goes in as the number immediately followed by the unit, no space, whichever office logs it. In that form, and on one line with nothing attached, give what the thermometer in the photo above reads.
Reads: 15°C
